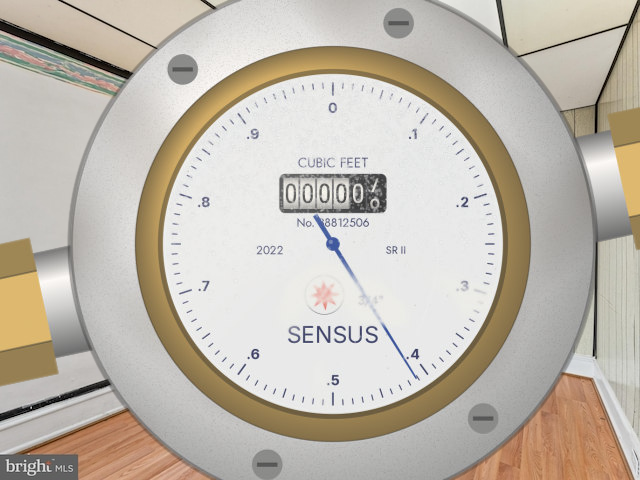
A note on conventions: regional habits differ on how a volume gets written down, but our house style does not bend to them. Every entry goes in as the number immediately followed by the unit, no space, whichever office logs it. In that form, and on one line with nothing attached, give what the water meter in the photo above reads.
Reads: 7.41ft³
